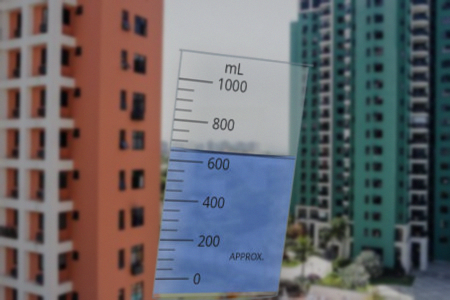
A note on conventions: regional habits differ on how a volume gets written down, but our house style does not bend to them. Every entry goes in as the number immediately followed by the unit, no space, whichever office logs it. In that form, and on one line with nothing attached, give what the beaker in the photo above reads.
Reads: 650mL
